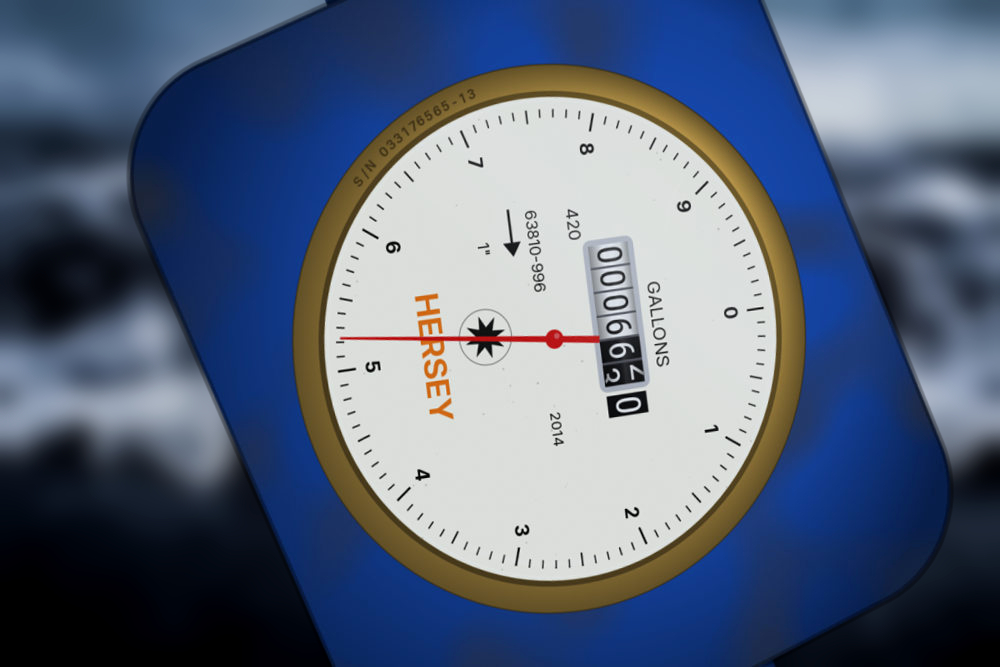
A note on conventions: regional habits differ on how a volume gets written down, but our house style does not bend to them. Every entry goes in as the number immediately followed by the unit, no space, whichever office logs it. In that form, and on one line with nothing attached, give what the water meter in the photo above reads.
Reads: 6625.2gal
